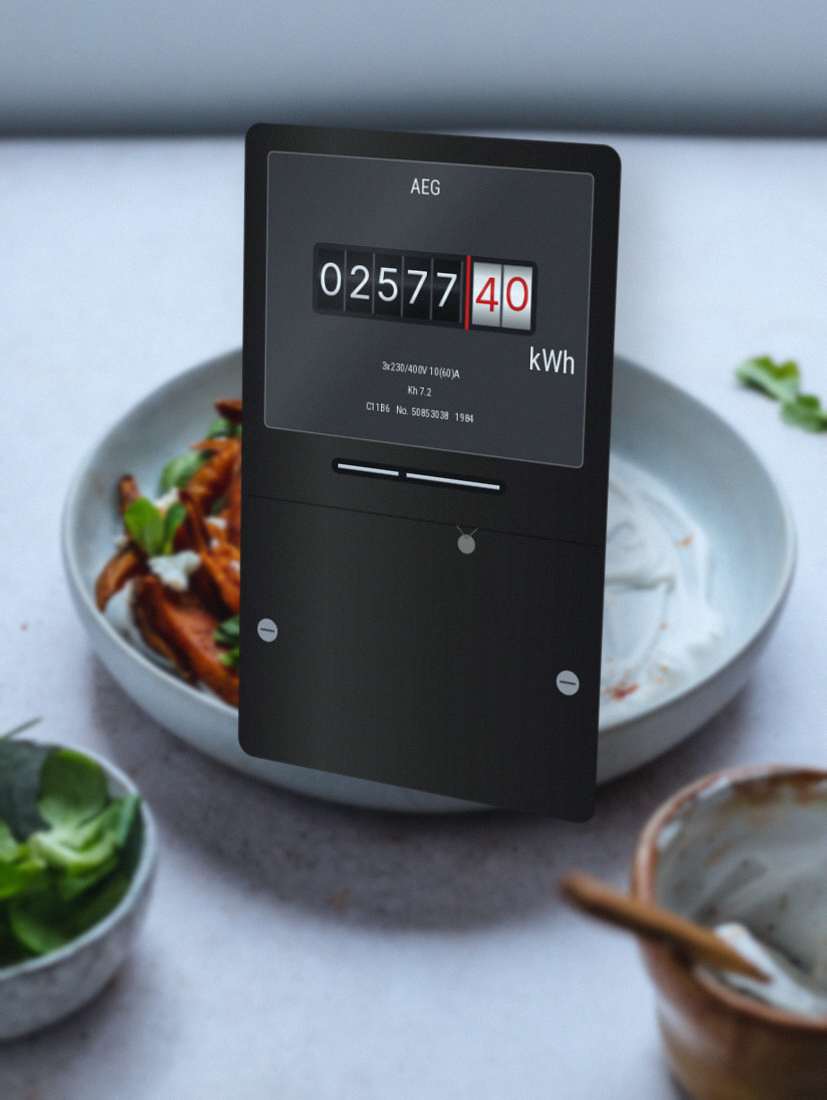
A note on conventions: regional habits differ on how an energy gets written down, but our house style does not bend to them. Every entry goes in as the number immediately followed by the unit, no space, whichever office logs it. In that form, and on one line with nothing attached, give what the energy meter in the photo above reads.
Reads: 2577.40kWh
